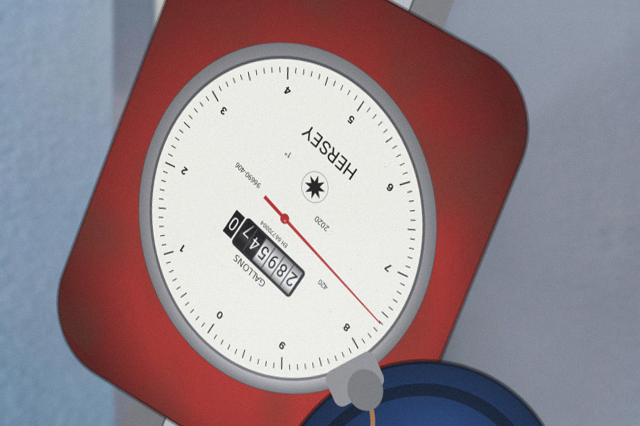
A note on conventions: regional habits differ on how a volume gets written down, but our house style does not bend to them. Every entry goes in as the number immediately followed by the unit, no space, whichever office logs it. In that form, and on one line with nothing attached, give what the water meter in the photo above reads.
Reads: 2895467.6gal
